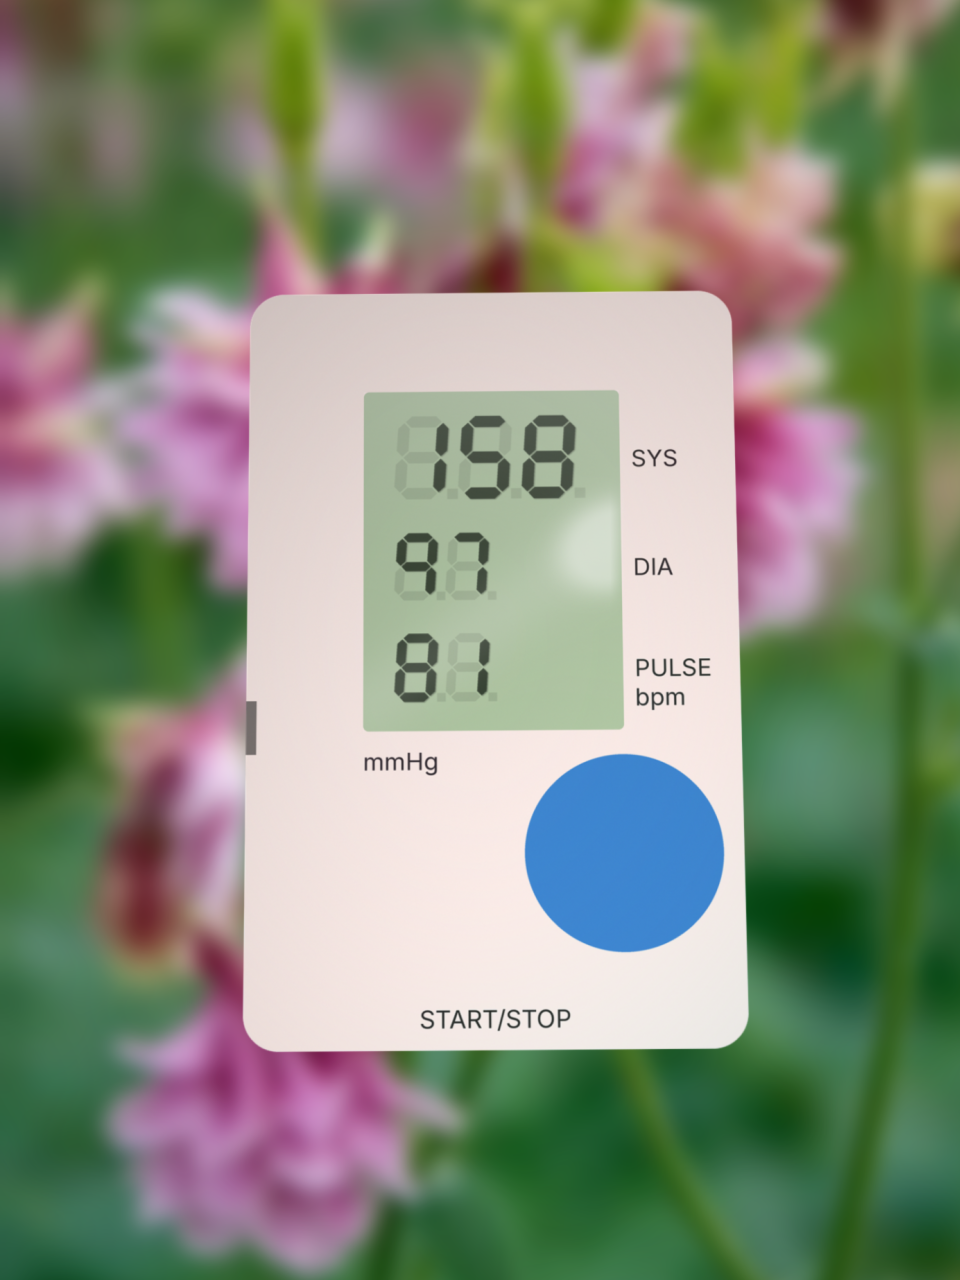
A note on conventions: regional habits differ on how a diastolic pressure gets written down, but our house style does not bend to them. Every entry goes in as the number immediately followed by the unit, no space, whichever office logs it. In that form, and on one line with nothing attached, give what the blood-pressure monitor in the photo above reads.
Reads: 97mmHg
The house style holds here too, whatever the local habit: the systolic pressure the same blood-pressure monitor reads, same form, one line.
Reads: 158mmHg
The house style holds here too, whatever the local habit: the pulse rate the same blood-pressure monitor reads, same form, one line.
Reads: 81bpm
